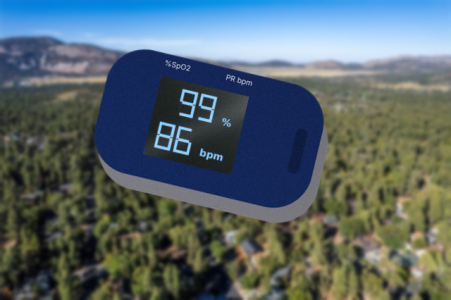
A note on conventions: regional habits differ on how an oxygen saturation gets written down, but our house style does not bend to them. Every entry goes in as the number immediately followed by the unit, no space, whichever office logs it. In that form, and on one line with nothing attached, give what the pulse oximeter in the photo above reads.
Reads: 99%
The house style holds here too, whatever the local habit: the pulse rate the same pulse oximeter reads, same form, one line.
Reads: 86bpm
